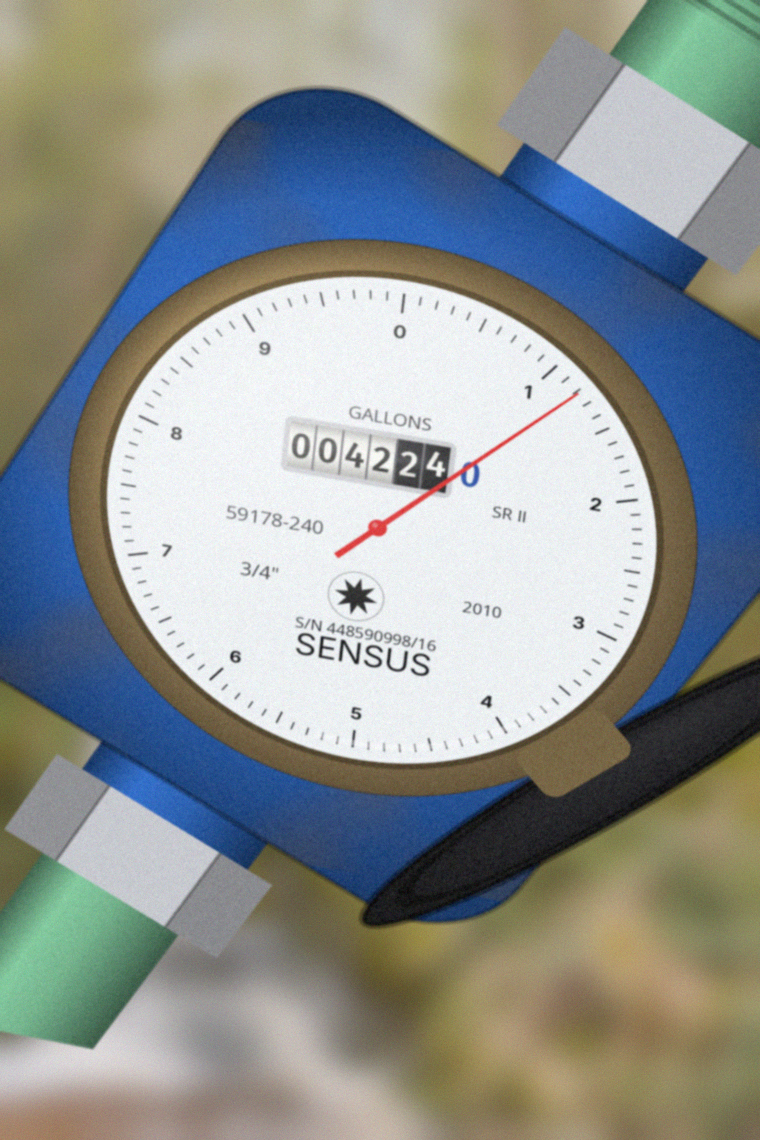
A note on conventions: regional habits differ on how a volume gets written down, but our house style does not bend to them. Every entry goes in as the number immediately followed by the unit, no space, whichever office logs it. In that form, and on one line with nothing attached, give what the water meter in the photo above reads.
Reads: 42241.2gal
